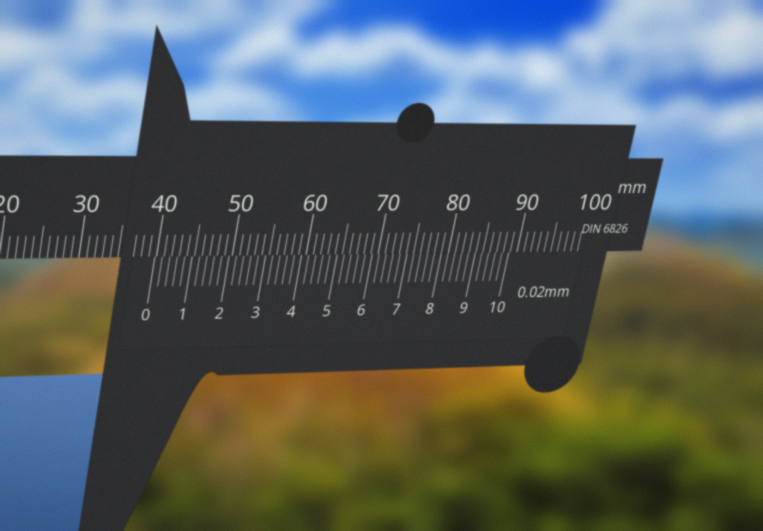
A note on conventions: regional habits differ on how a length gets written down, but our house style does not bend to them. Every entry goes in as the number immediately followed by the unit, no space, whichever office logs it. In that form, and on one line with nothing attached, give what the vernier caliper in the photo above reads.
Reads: 39.8mm
